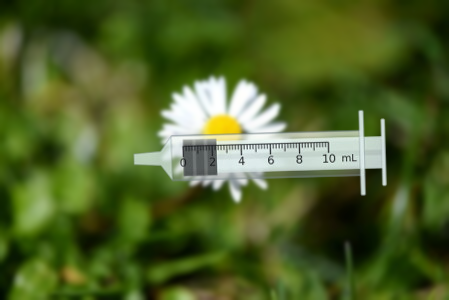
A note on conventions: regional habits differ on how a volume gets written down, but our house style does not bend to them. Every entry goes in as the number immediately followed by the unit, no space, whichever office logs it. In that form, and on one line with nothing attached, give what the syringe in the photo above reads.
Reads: 0mL
